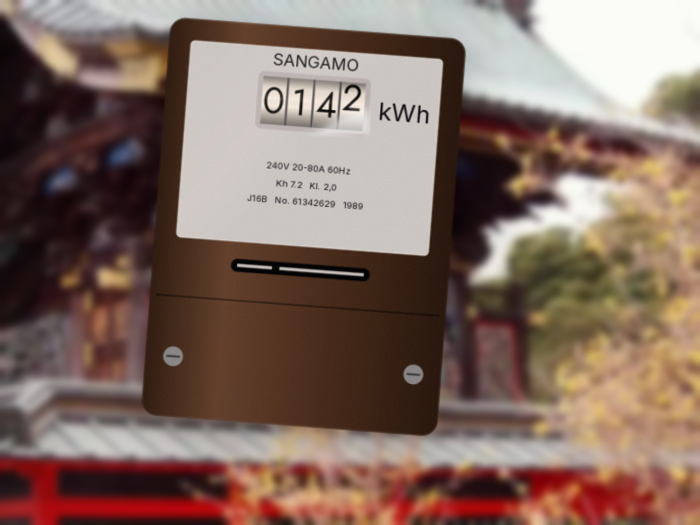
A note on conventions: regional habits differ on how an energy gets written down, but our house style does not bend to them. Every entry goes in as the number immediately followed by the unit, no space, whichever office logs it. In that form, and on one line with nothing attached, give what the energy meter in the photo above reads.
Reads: 142kWh
